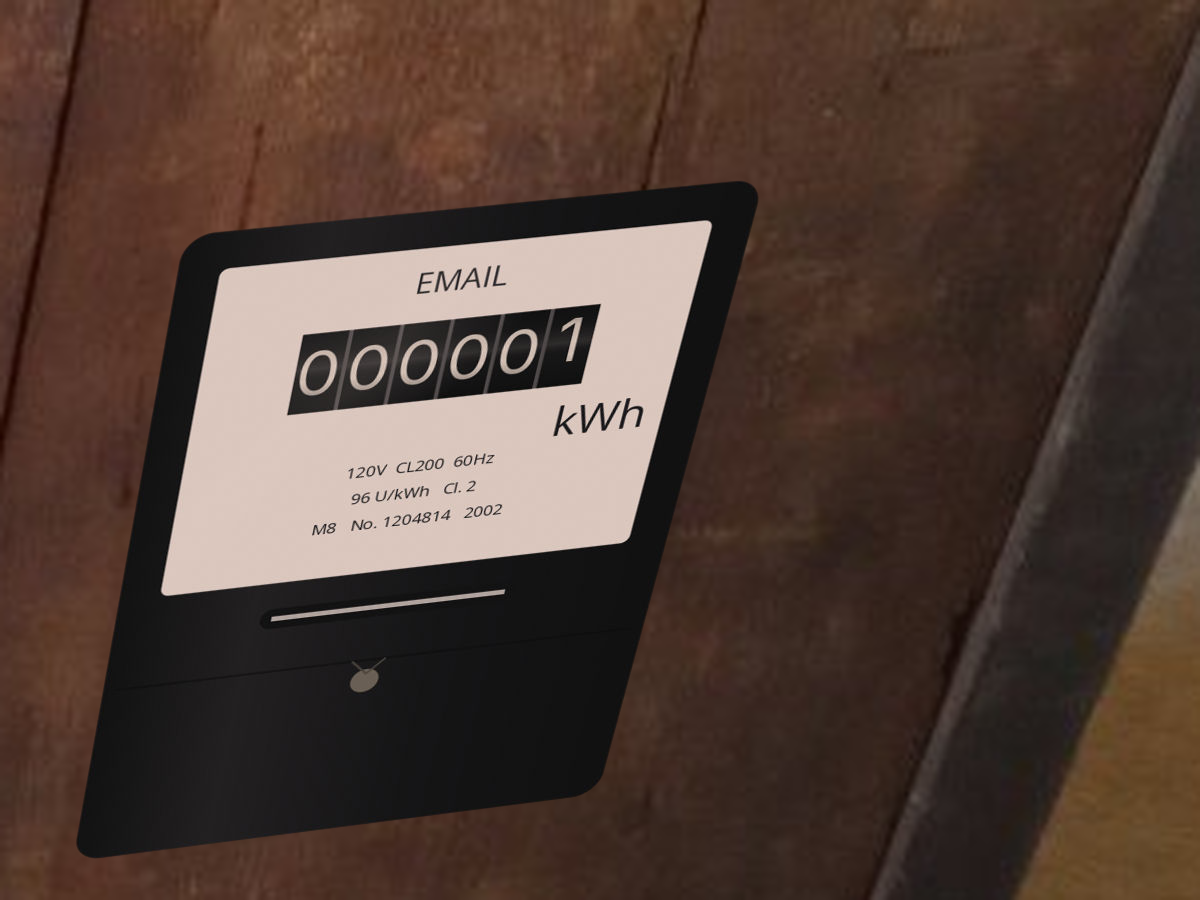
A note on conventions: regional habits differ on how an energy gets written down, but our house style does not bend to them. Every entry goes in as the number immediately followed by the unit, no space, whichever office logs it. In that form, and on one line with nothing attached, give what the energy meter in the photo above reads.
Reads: 1kWh
